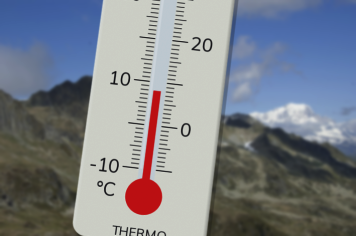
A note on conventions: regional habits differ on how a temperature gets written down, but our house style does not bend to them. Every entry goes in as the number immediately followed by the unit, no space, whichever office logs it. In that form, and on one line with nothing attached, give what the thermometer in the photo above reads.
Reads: 8°C
